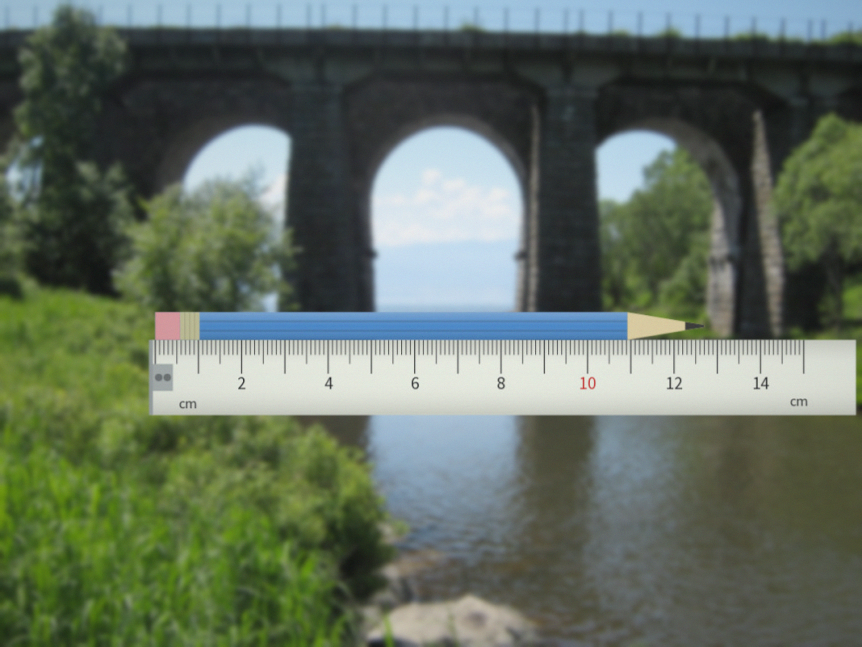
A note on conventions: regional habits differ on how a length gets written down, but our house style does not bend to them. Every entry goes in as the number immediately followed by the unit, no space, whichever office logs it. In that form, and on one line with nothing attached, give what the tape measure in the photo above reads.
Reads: 12.7cm
